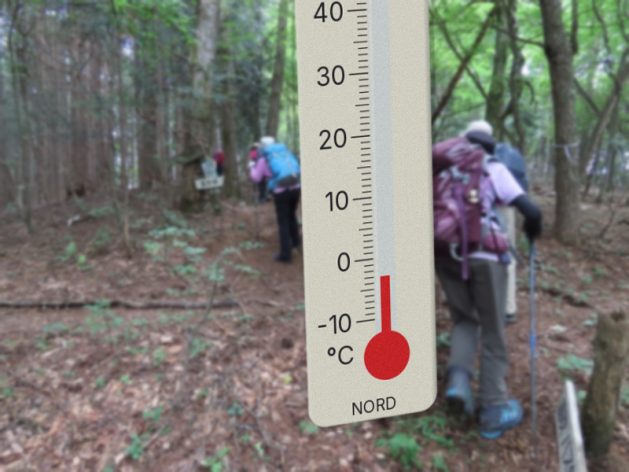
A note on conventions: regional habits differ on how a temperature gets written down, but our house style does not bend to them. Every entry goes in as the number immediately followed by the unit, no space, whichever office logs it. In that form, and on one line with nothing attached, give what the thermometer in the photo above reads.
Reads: -3°C
